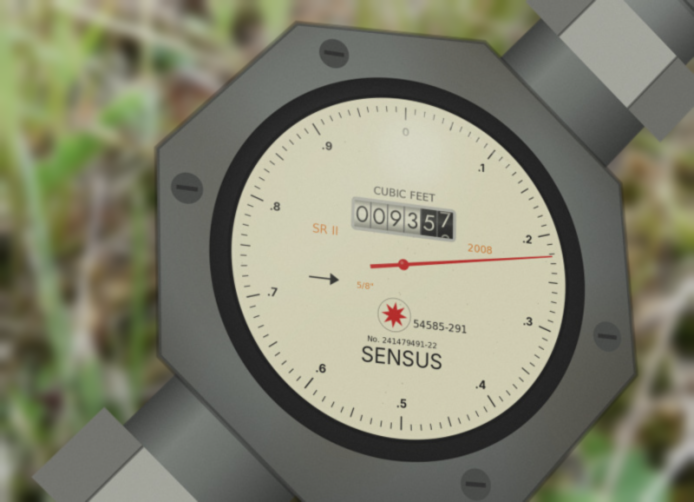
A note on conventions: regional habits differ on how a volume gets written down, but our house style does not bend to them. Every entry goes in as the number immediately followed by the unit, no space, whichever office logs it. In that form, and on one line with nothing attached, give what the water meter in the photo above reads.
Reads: 9357.22ft³
